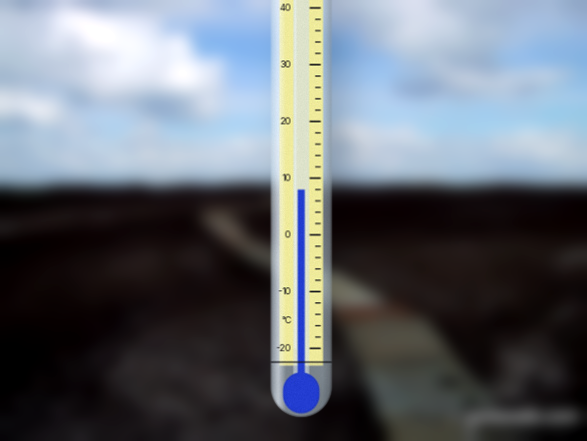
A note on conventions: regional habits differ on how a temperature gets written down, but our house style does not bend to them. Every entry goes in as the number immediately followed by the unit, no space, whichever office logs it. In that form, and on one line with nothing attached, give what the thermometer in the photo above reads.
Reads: 8°C
